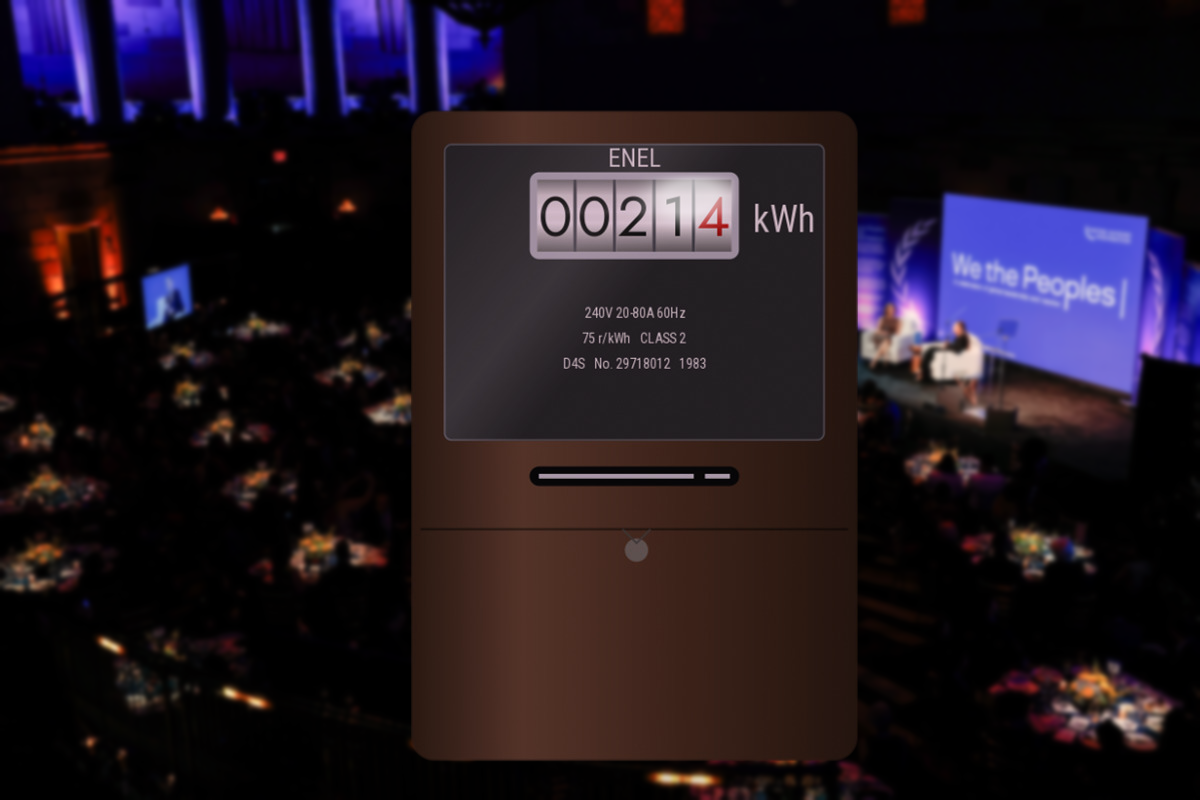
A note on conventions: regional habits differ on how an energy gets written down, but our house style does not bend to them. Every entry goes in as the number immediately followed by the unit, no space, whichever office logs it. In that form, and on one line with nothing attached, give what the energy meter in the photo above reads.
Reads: 21.4kWh
